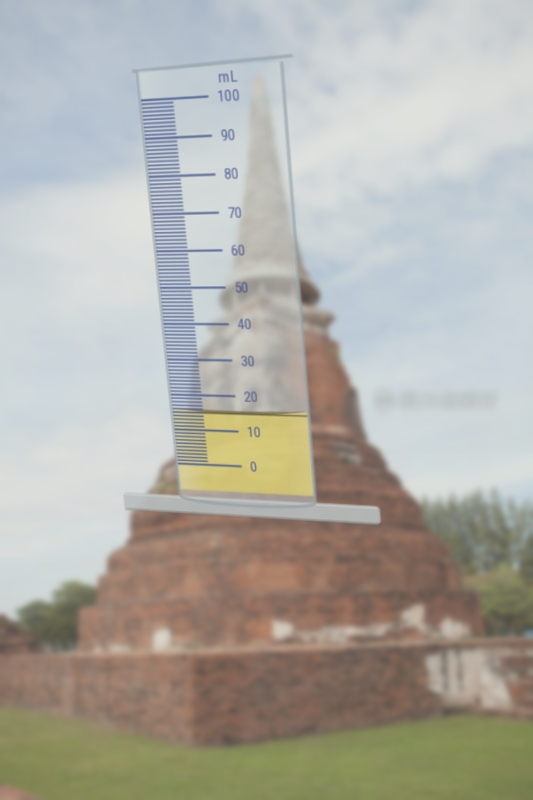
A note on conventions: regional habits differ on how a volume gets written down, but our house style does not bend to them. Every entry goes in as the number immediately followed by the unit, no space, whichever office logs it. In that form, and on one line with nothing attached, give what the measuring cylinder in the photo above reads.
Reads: 15mL
